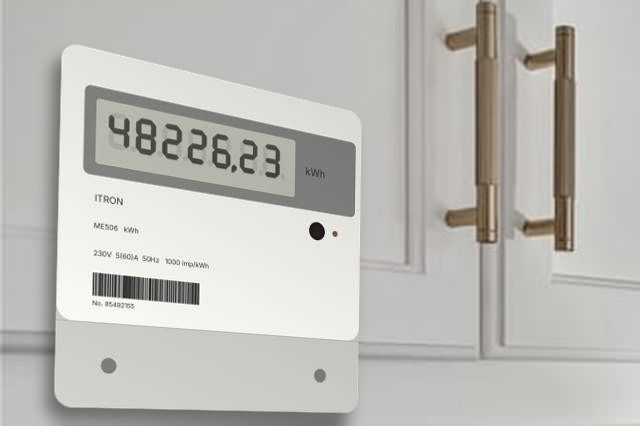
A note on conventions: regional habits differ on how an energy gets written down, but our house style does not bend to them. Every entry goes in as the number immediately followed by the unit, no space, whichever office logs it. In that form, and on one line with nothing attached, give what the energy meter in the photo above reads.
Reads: 48226.23kWh
